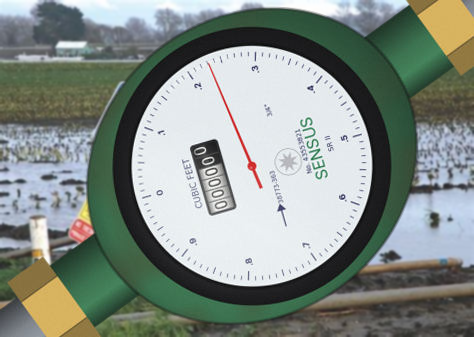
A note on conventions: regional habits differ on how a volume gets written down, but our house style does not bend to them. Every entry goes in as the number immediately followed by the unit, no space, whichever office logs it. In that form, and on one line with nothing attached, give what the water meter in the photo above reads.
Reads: 0.23ft³
